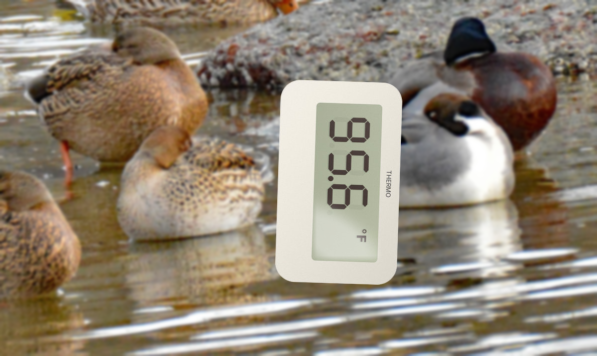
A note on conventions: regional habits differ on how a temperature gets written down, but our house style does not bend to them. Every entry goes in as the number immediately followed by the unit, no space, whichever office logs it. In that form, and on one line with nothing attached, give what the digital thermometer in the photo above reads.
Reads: 95.6°F
